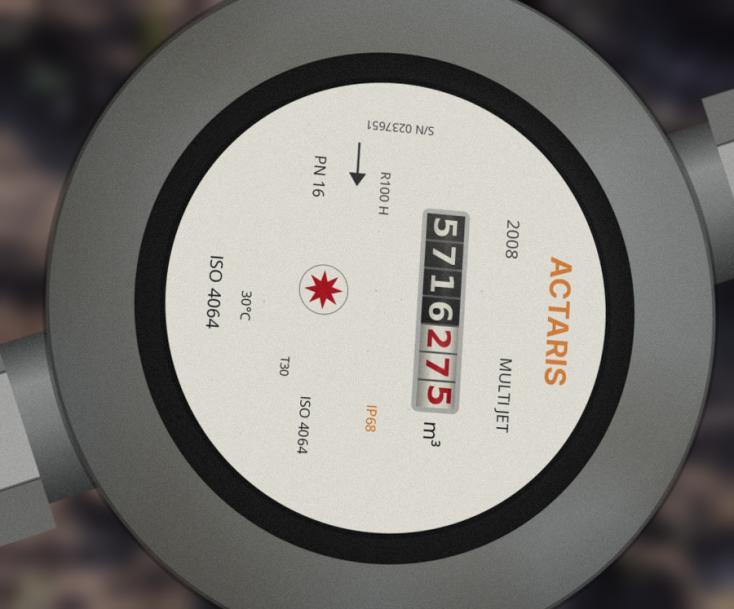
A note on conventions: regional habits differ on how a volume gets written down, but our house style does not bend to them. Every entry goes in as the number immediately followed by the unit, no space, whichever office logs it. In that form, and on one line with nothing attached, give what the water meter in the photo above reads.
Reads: 5716.275m³
